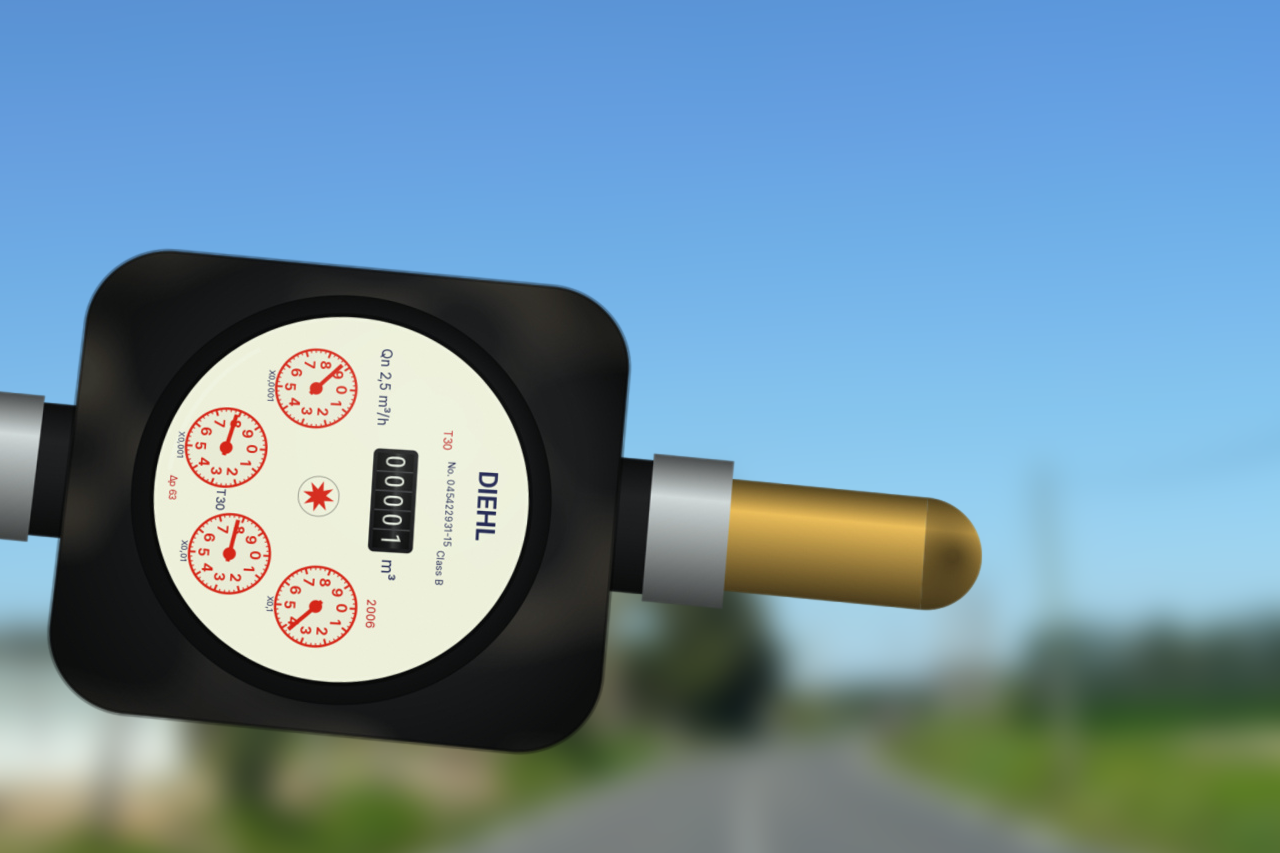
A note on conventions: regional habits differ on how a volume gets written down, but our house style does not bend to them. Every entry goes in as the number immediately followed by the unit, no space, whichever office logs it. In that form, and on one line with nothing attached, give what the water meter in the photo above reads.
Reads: 1.3778m³
